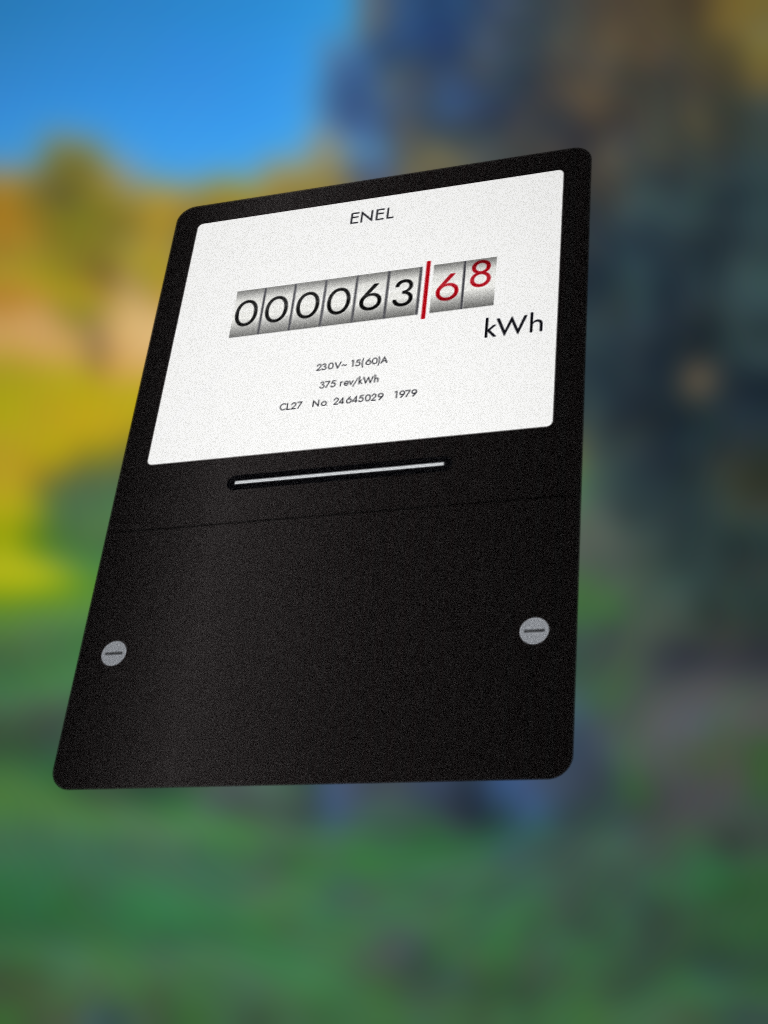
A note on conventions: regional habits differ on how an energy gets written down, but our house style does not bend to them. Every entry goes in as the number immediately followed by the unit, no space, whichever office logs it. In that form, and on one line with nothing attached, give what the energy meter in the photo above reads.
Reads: 63.68kWh
